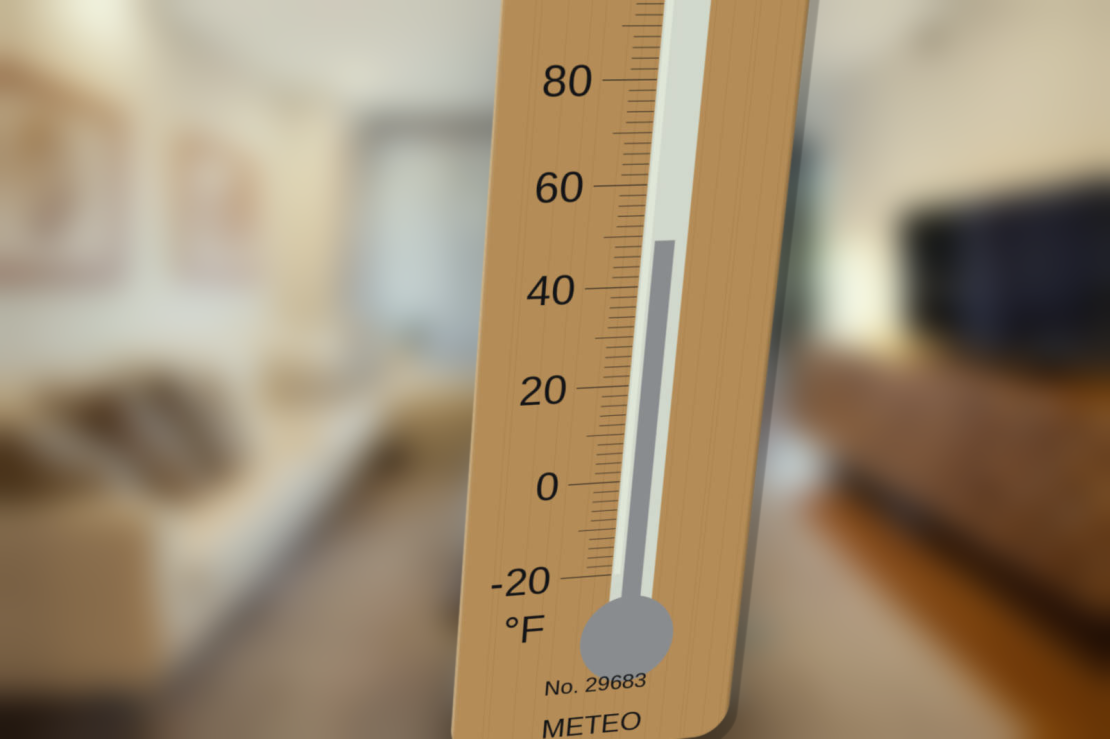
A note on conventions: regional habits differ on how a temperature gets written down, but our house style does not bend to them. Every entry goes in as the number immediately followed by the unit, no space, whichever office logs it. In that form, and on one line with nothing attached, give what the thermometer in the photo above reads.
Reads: 49°F
